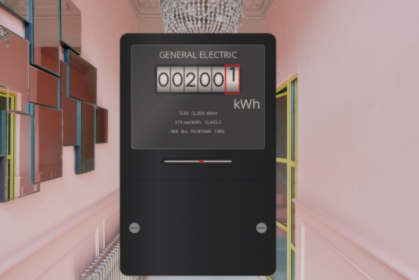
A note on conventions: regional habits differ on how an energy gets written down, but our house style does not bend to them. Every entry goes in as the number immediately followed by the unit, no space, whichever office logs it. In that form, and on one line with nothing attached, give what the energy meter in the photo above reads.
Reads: 200.1kWh
